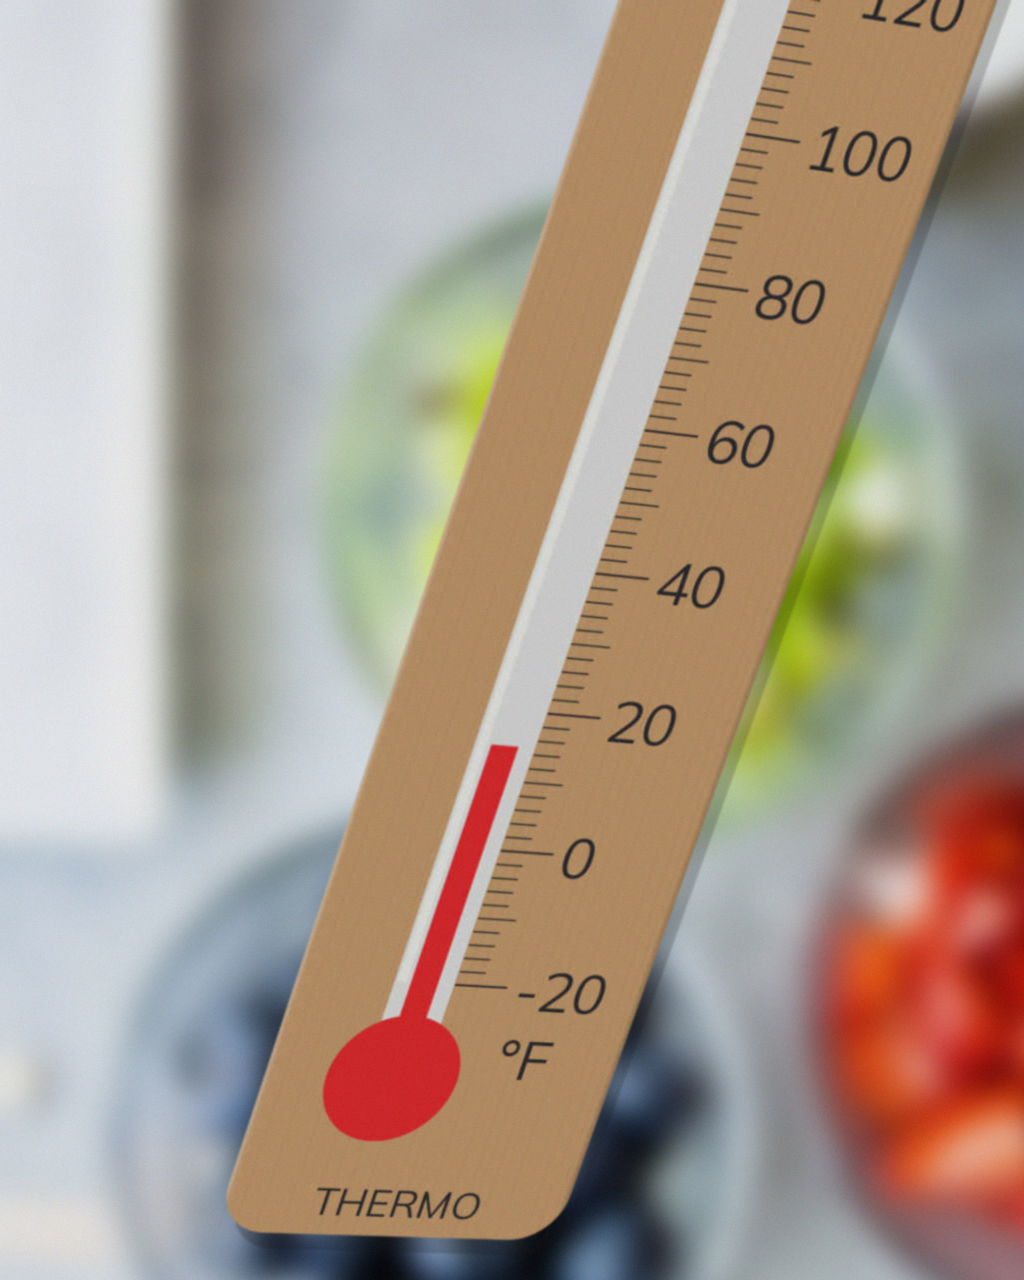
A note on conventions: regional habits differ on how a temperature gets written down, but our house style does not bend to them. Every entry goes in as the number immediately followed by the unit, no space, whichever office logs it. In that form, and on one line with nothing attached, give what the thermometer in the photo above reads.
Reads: 15°F
